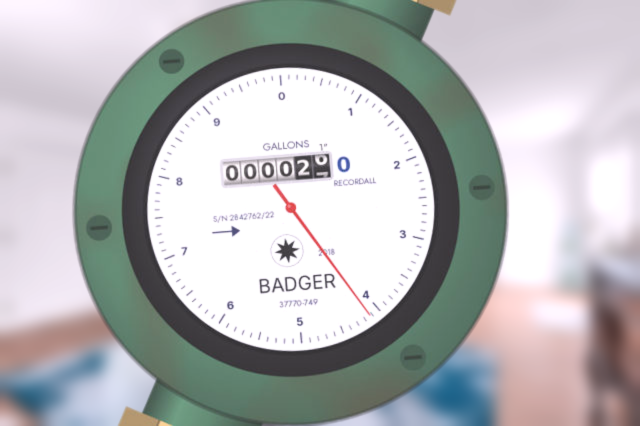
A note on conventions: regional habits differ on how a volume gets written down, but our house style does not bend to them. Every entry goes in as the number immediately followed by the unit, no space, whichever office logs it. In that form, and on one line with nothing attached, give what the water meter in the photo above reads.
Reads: 264.1gal
